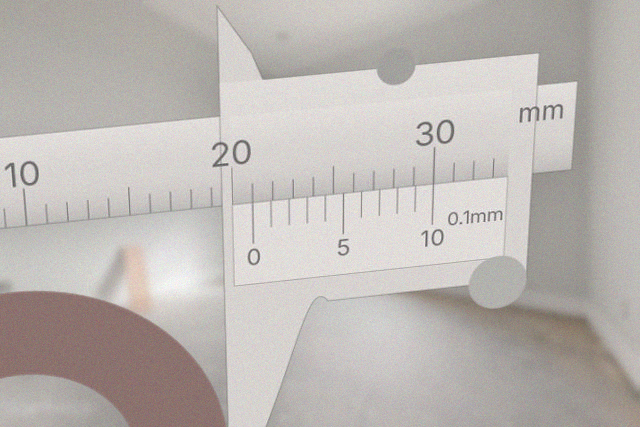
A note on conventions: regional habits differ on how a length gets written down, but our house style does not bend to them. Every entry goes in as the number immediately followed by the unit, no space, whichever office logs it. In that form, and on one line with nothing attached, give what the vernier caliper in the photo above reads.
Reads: 21.0mm
